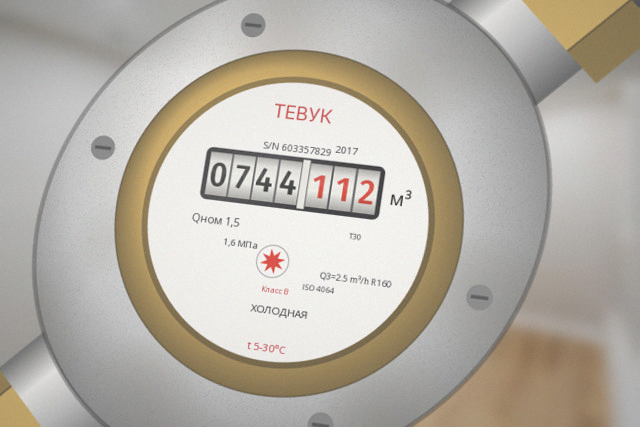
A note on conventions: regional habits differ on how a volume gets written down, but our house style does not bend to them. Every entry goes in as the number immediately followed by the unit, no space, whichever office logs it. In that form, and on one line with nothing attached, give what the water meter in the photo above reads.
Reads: 744.112m³
